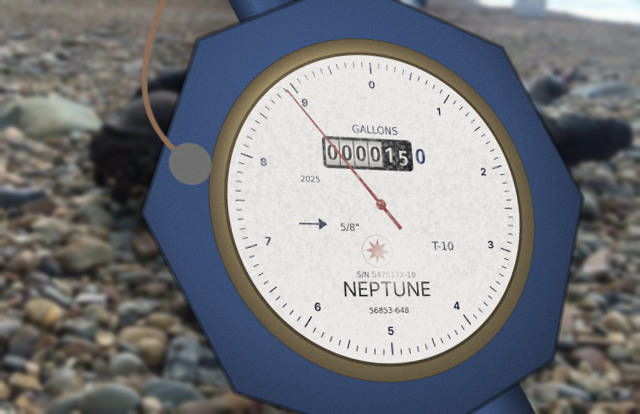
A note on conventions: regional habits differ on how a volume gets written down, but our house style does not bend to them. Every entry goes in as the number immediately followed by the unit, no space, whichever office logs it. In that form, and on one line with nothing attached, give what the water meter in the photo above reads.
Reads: 148.9gal
